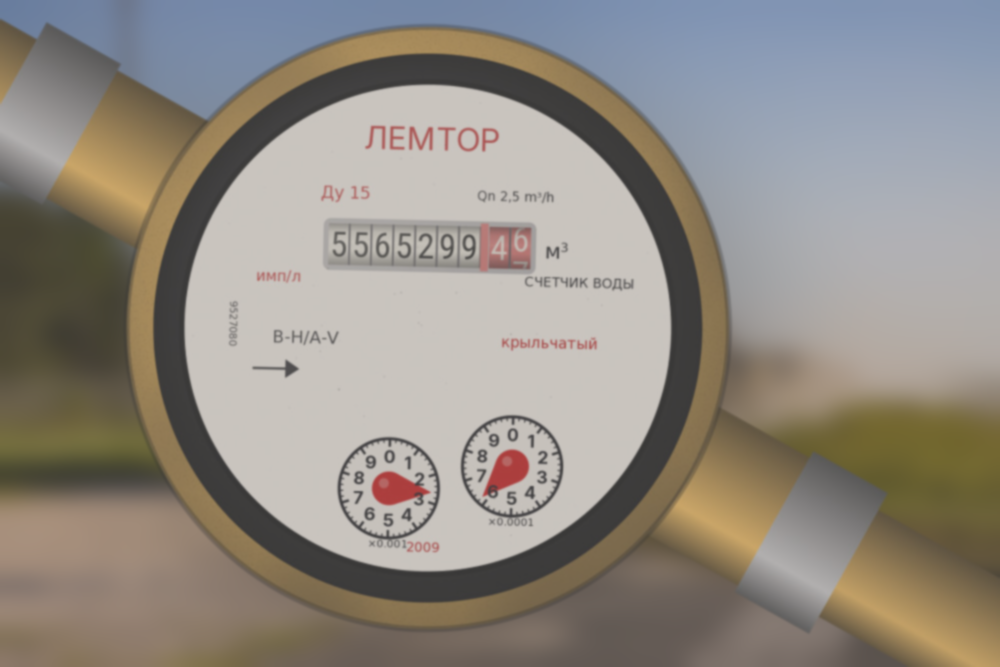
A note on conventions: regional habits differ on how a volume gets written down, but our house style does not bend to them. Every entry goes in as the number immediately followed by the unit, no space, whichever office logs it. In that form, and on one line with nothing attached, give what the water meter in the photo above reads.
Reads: 5565299.4626m³
